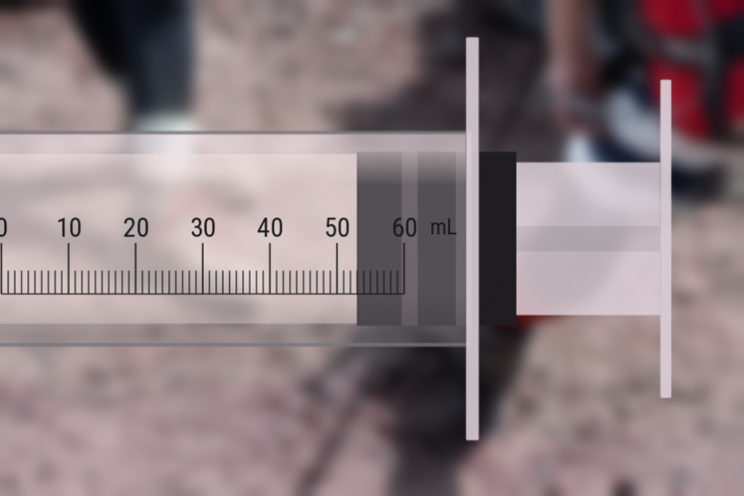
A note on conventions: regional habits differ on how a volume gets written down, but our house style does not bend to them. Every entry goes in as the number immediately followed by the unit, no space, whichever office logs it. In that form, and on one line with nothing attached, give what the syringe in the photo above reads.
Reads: 53mL
